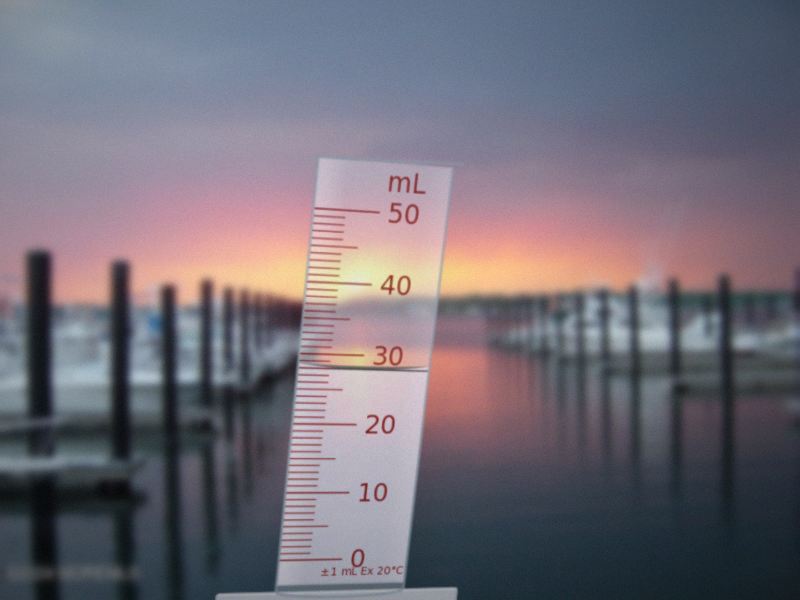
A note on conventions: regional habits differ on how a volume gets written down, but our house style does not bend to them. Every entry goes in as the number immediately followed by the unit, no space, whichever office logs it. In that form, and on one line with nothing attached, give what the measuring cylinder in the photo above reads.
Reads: 28mL
